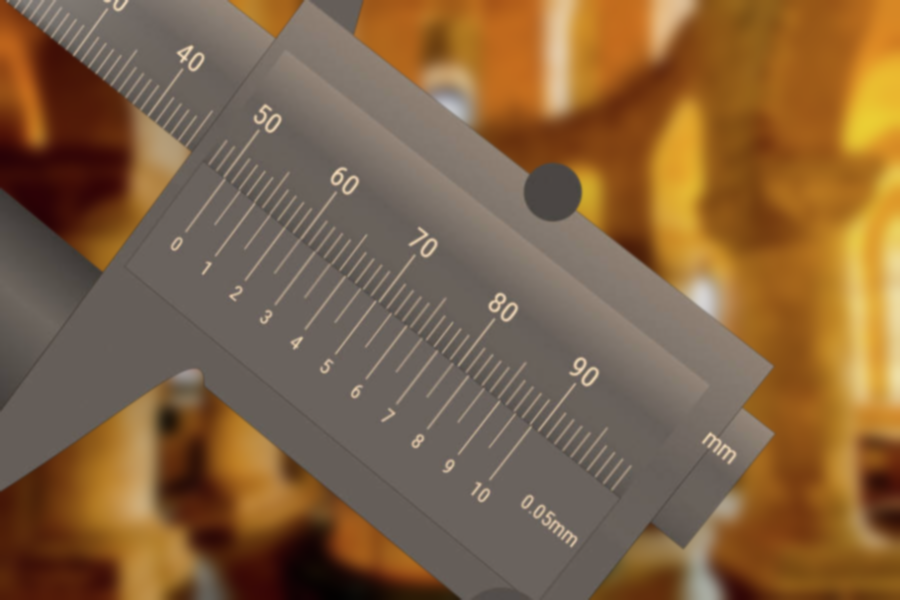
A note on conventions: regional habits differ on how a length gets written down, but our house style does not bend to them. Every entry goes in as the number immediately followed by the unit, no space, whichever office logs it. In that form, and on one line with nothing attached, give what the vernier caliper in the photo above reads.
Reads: 50.2mm
